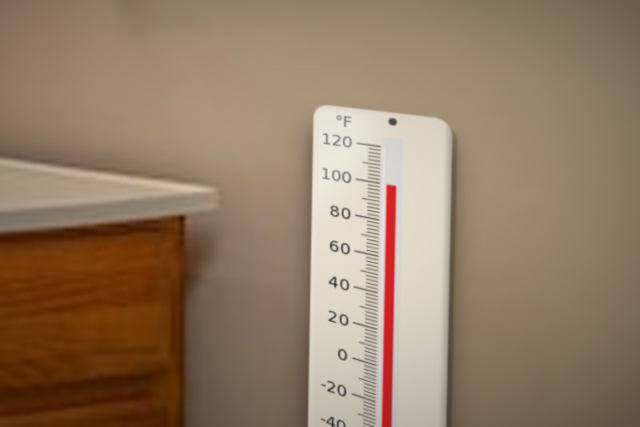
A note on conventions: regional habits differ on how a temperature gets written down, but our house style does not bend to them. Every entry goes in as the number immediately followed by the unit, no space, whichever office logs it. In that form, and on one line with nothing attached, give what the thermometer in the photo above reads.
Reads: 100°F
